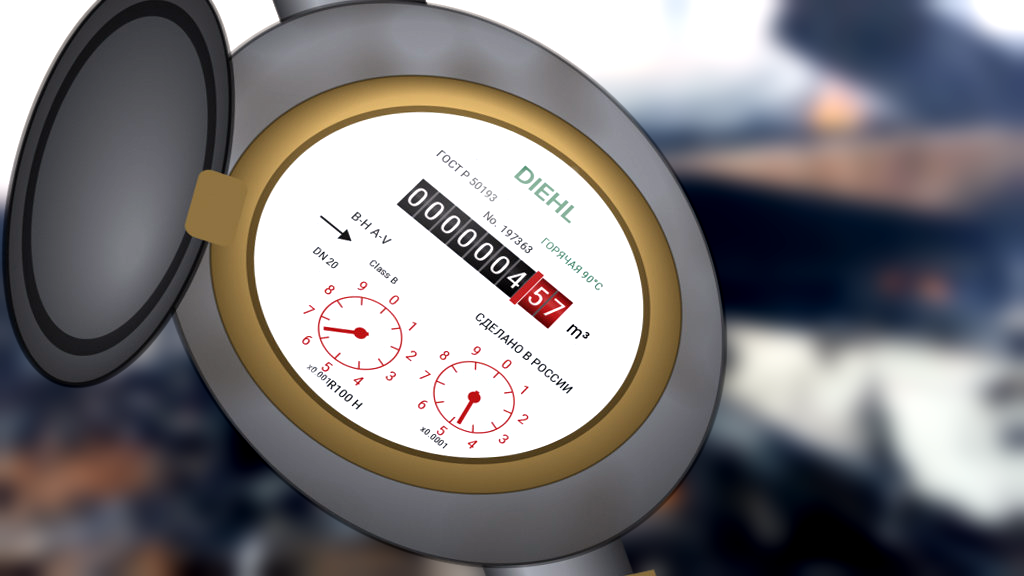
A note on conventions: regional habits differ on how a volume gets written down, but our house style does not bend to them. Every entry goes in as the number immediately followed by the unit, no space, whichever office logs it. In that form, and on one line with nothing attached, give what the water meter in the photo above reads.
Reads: 4.5764m³
